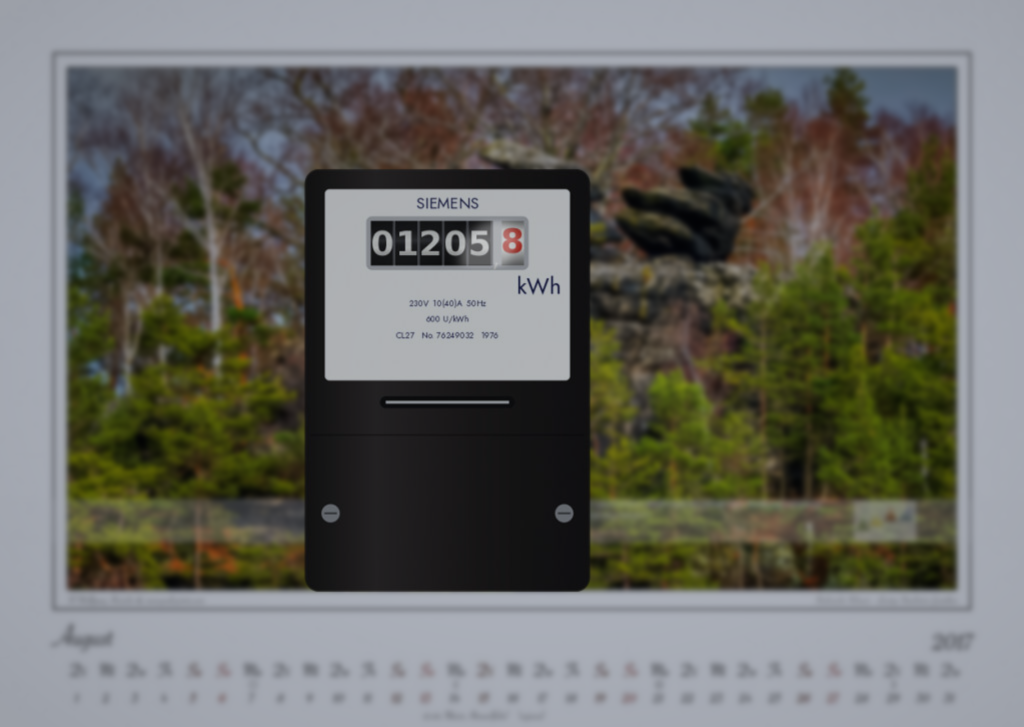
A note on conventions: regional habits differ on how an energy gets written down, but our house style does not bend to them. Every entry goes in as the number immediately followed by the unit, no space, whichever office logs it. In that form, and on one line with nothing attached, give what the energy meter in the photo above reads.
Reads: 1205.8kWh
